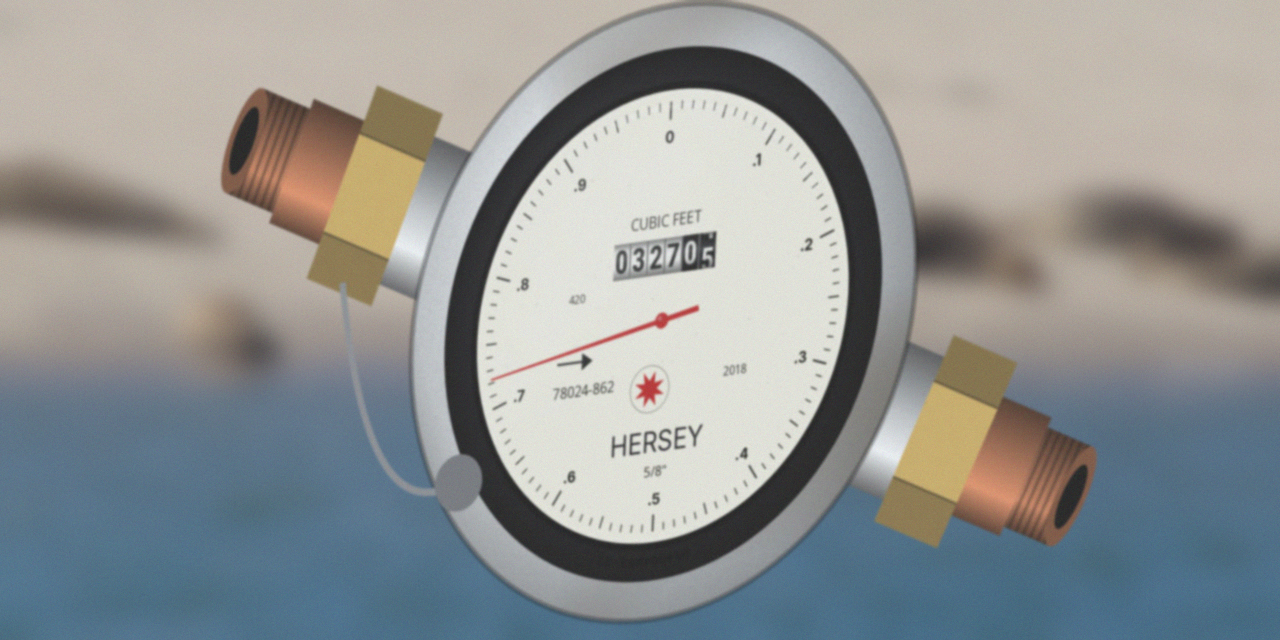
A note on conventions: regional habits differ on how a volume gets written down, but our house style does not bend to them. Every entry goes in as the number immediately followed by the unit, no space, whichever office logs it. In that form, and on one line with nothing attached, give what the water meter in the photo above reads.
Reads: 32704.72ft³
